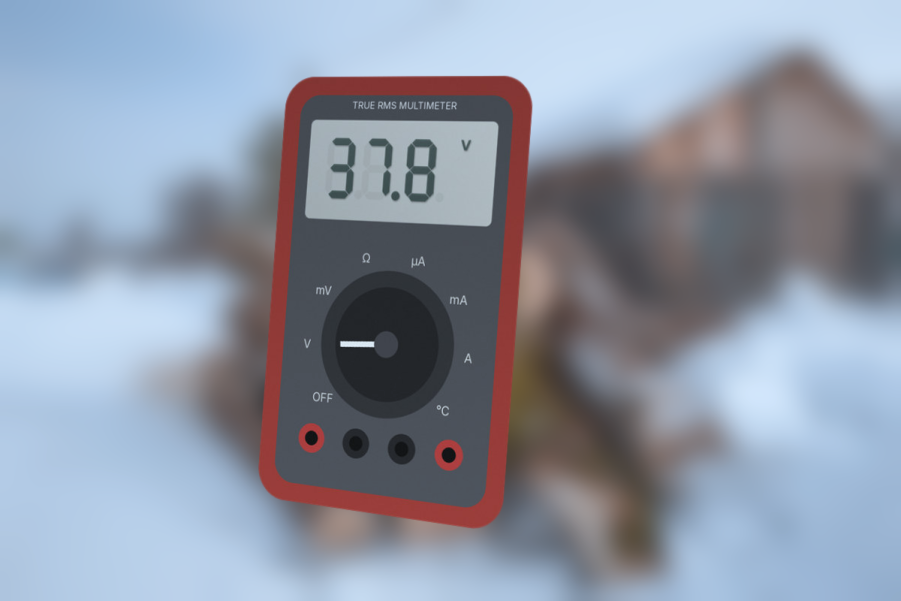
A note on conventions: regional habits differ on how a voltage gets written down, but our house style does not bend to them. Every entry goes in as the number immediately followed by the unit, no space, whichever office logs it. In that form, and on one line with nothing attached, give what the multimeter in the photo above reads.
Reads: 37.8V
